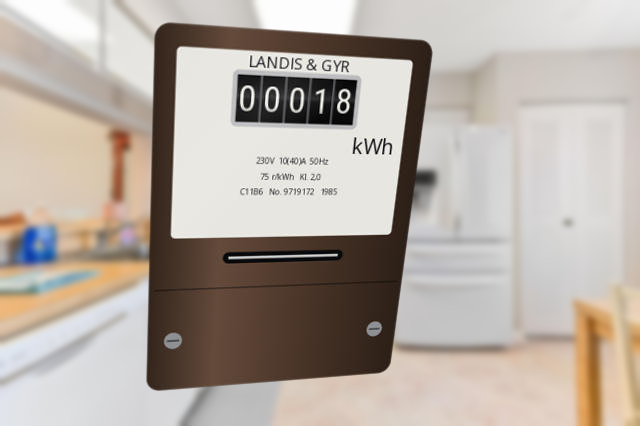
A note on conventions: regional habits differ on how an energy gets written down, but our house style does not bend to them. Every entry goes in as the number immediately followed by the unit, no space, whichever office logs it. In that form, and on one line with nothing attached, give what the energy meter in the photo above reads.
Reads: 18kWh
